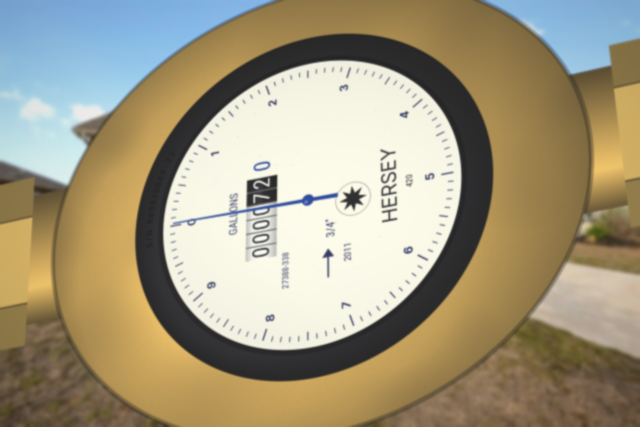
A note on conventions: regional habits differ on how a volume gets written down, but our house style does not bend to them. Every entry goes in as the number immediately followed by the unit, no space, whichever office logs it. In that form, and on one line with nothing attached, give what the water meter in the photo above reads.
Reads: 720.0gal
